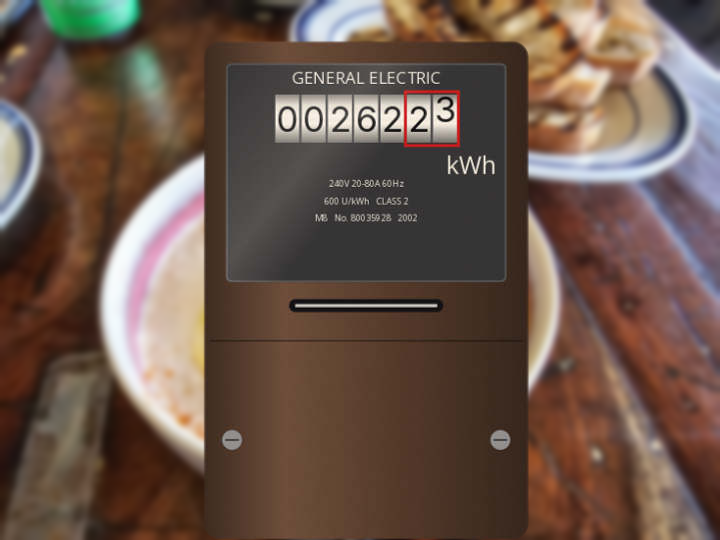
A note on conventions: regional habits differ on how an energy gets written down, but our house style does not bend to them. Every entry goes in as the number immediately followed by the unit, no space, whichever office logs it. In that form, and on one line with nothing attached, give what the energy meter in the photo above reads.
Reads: 262.23kWh
